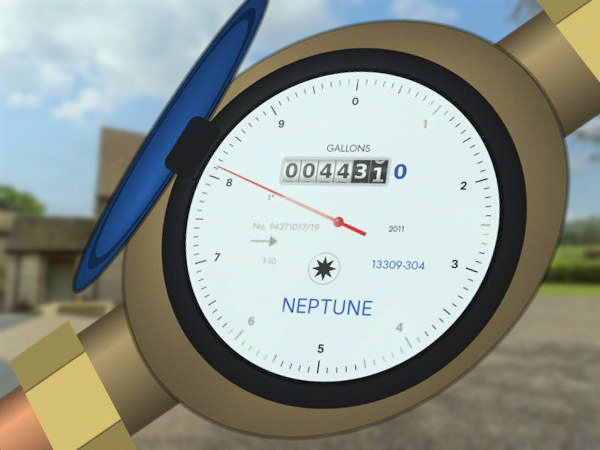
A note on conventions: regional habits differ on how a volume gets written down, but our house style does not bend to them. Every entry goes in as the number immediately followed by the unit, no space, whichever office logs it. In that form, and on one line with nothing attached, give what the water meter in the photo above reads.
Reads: 44308.1gal
